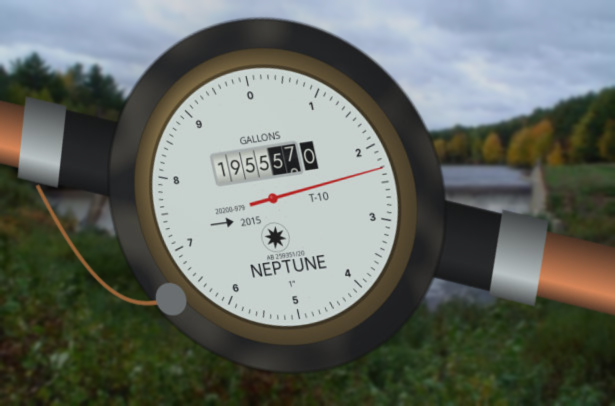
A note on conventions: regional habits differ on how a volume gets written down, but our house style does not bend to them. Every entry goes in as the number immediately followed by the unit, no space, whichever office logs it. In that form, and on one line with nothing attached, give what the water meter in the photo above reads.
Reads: 1955572.3gal
